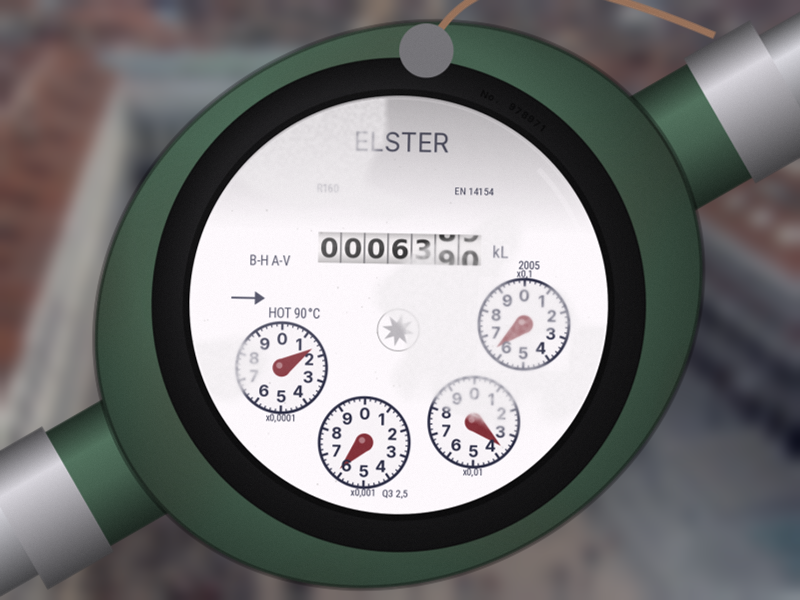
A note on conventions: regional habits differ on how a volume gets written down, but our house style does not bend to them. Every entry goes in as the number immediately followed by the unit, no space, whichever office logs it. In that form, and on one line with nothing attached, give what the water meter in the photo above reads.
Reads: 6389.6361kL
